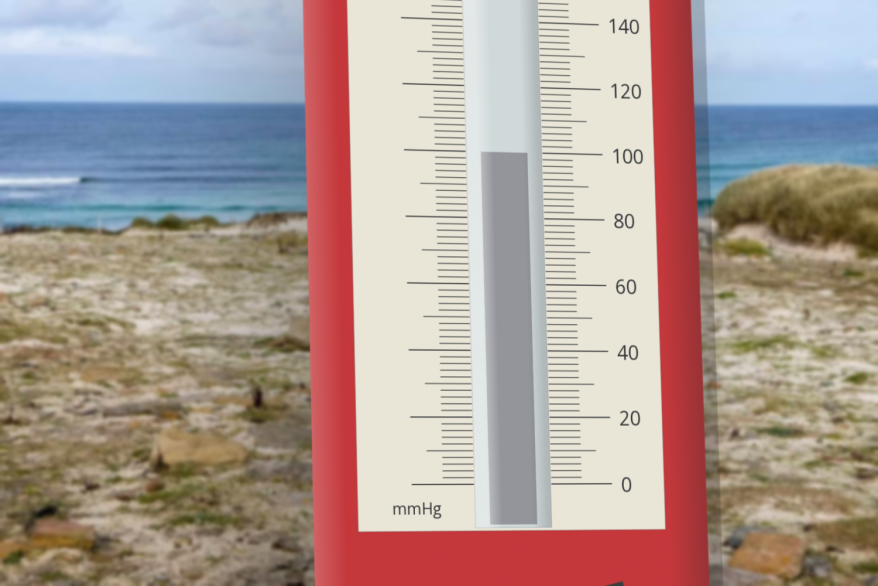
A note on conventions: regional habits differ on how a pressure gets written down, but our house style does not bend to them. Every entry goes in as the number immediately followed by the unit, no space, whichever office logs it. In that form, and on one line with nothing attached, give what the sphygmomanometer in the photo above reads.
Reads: 100mmHg
